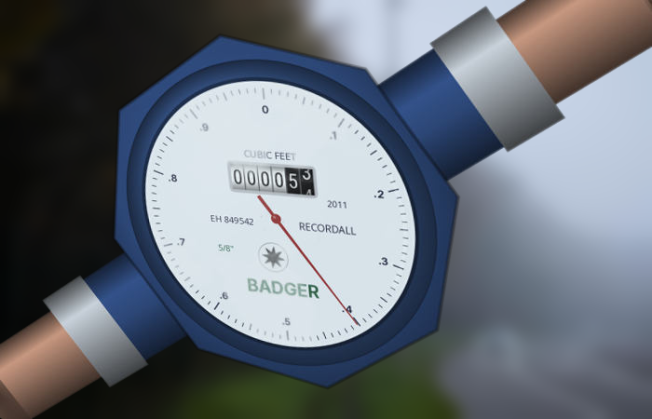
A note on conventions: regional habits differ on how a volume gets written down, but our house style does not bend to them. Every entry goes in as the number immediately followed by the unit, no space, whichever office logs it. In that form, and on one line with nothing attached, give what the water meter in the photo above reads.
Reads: 53.40ft³
